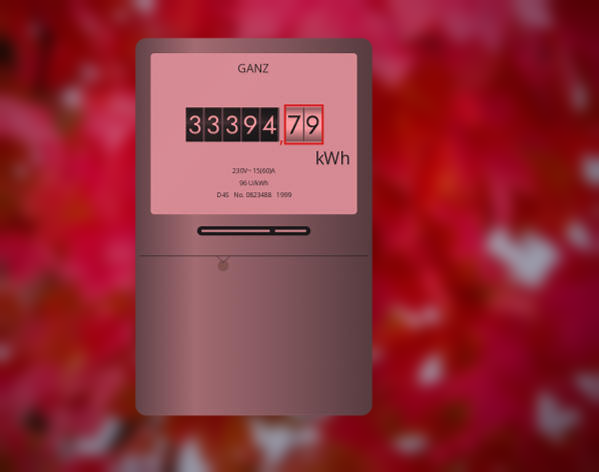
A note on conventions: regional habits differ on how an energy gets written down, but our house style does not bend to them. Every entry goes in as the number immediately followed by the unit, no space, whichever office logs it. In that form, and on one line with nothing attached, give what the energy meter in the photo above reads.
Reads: 33394.79kWh
